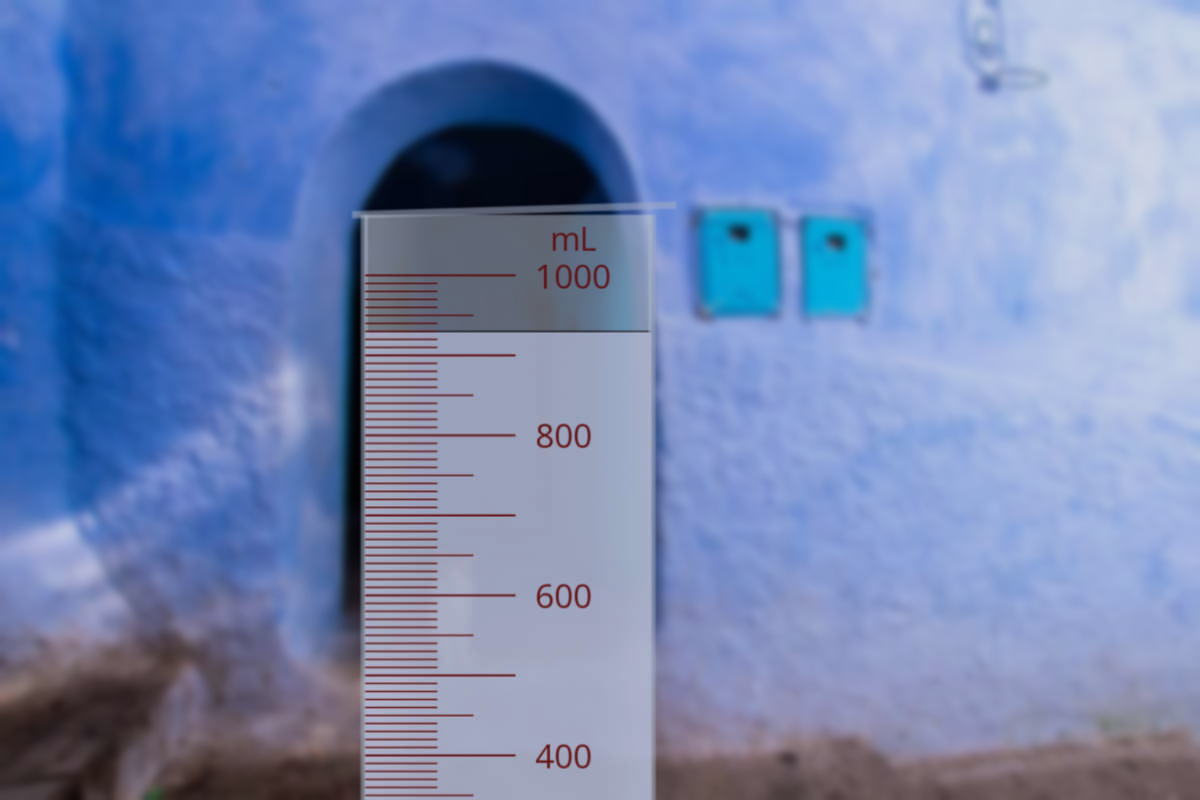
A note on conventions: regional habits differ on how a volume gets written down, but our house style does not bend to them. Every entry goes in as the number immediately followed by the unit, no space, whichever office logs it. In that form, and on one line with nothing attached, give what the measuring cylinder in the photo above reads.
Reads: 930mL
